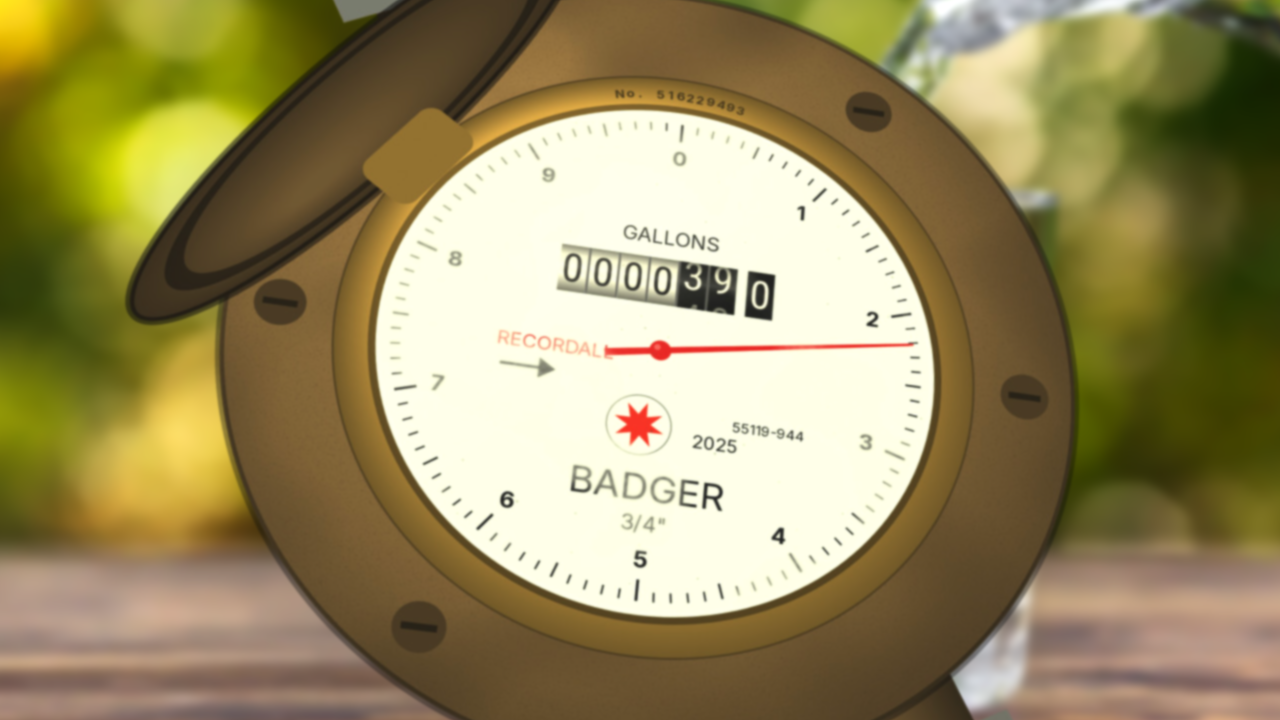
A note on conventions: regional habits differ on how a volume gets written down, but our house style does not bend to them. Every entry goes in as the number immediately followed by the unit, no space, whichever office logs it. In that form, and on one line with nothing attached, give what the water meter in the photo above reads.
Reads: 392.2gal
